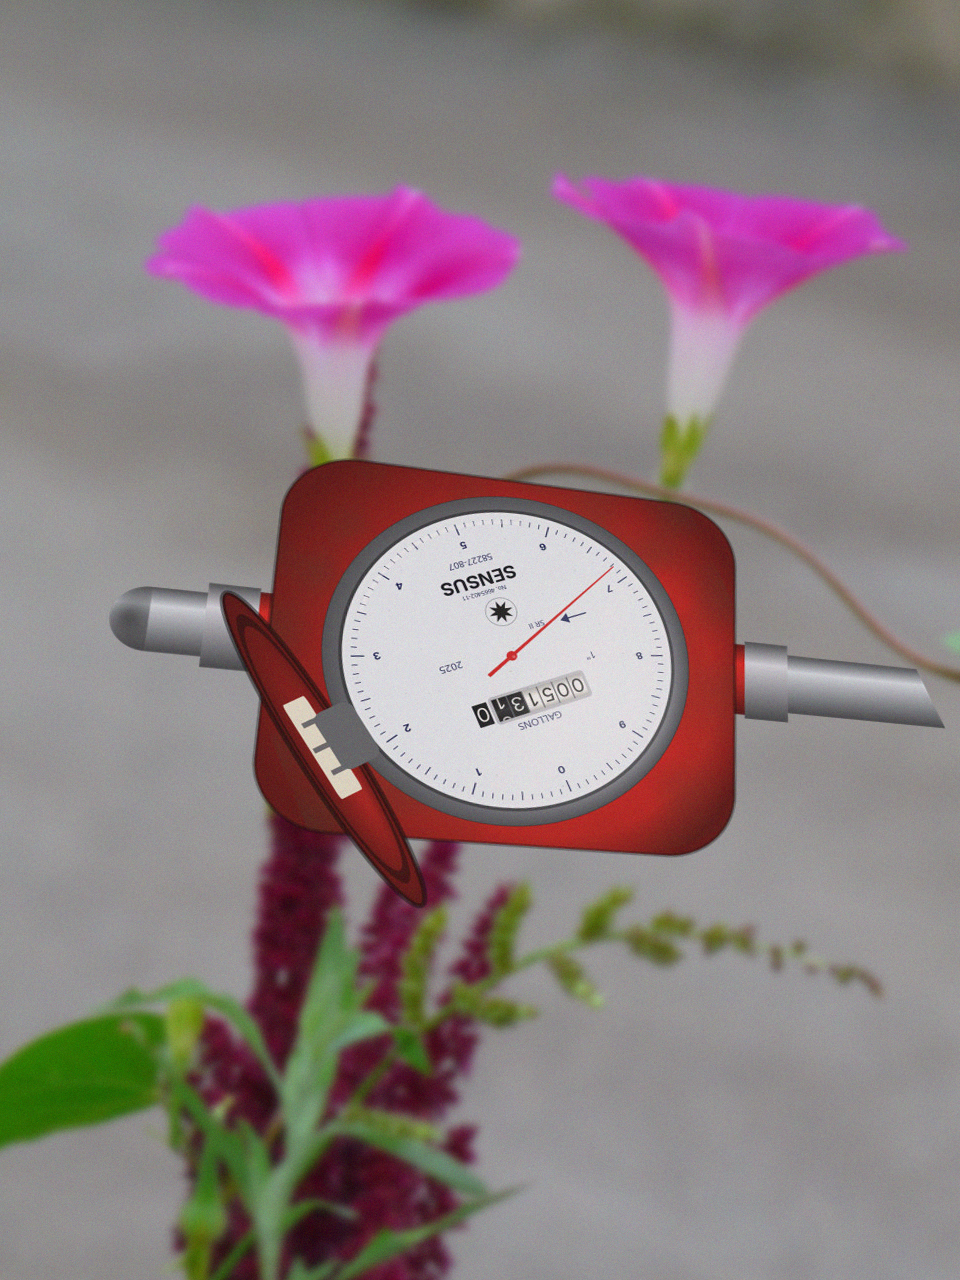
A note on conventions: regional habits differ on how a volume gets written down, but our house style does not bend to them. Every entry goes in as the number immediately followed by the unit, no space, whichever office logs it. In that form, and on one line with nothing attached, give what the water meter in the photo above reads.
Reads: 51306.8gal
